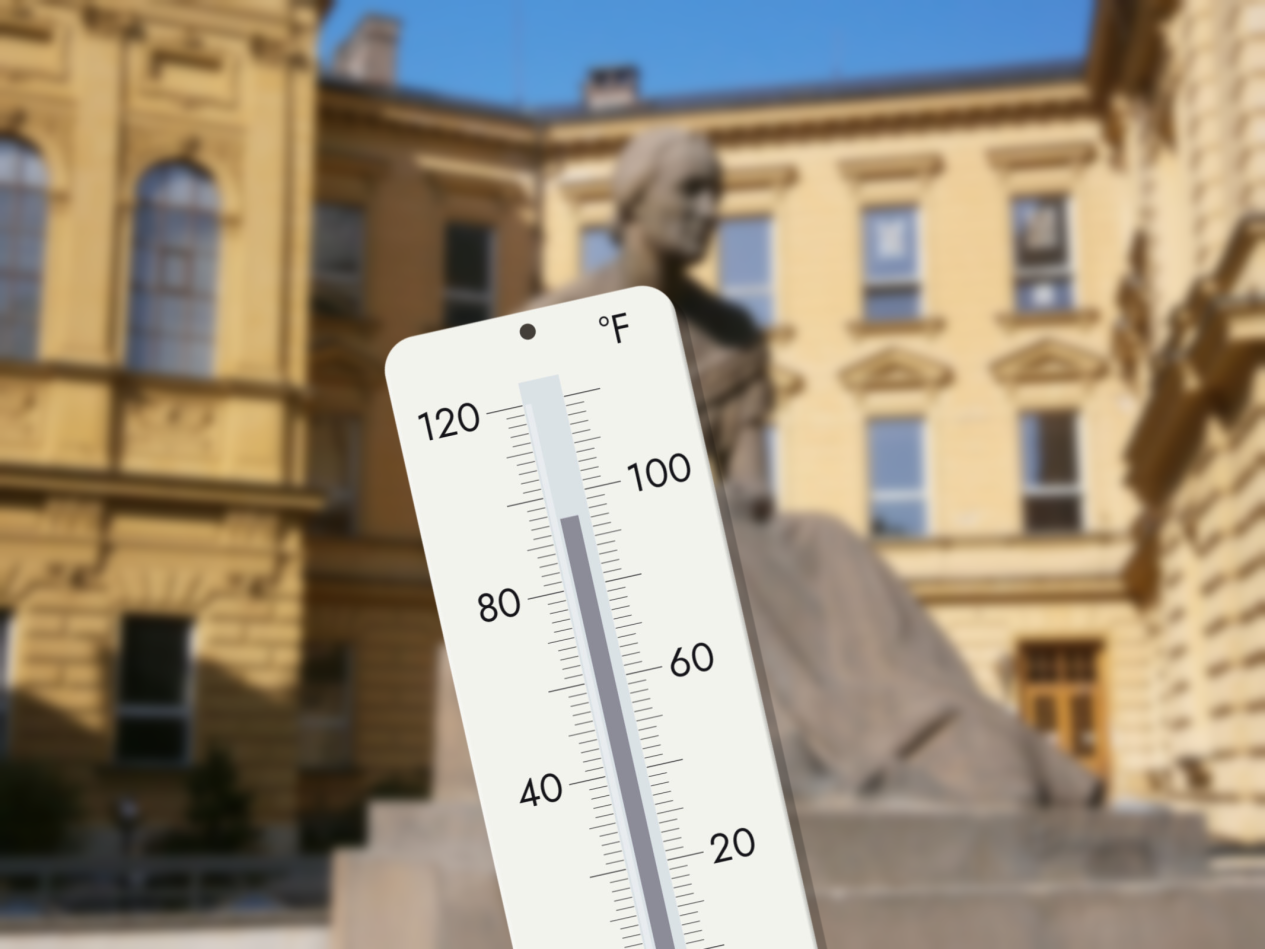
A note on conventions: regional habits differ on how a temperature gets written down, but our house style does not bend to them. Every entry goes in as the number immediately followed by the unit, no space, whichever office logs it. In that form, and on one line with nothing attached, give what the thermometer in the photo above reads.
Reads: 95°F
